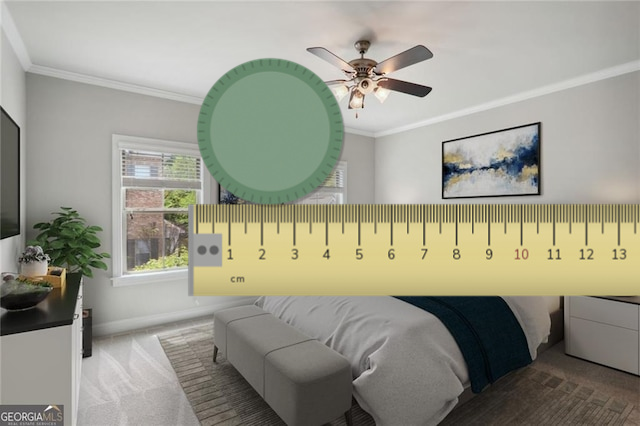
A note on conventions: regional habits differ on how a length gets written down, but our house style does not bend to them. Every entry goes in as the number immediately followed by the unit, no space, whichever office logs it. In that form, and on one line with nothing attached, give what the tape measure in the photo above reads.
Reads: 4.5cm
